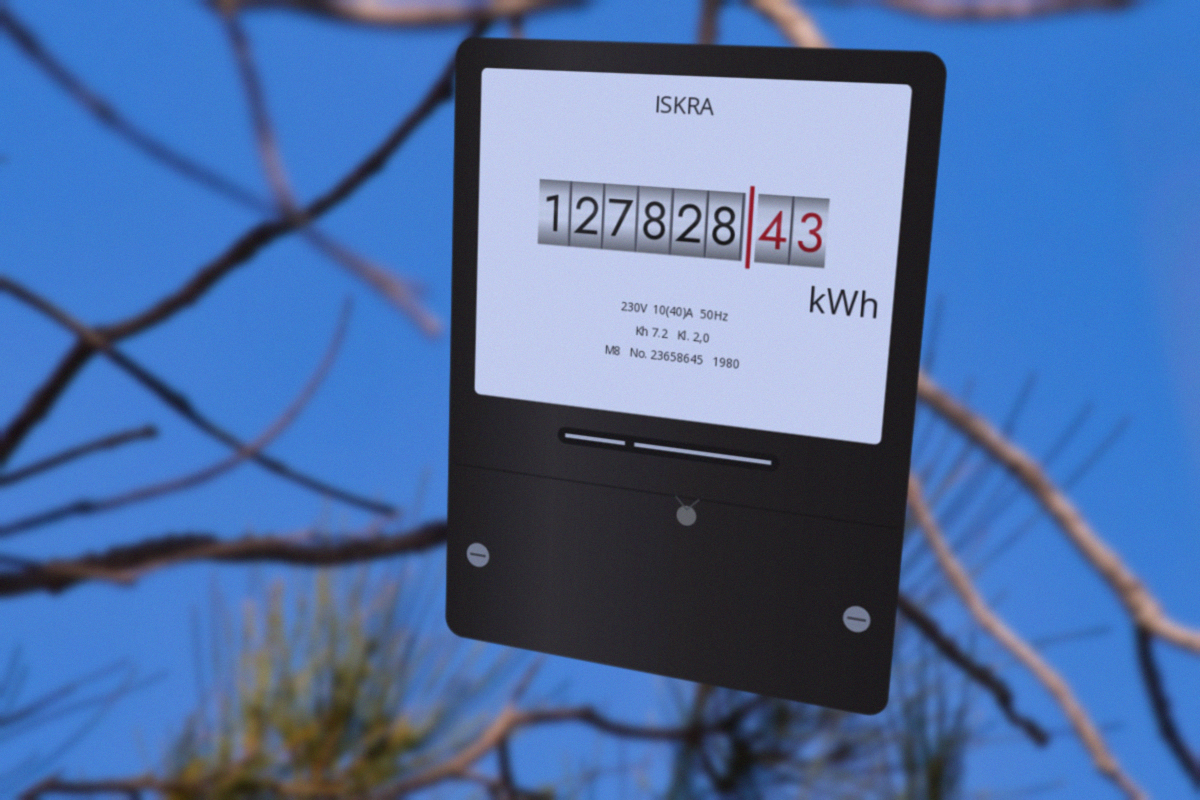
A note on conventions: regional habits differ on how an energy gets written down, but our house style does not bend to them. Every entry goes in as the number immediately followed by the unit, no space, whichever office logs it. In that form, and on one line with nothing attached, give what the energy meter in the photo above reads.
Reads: 127828.43kWh
